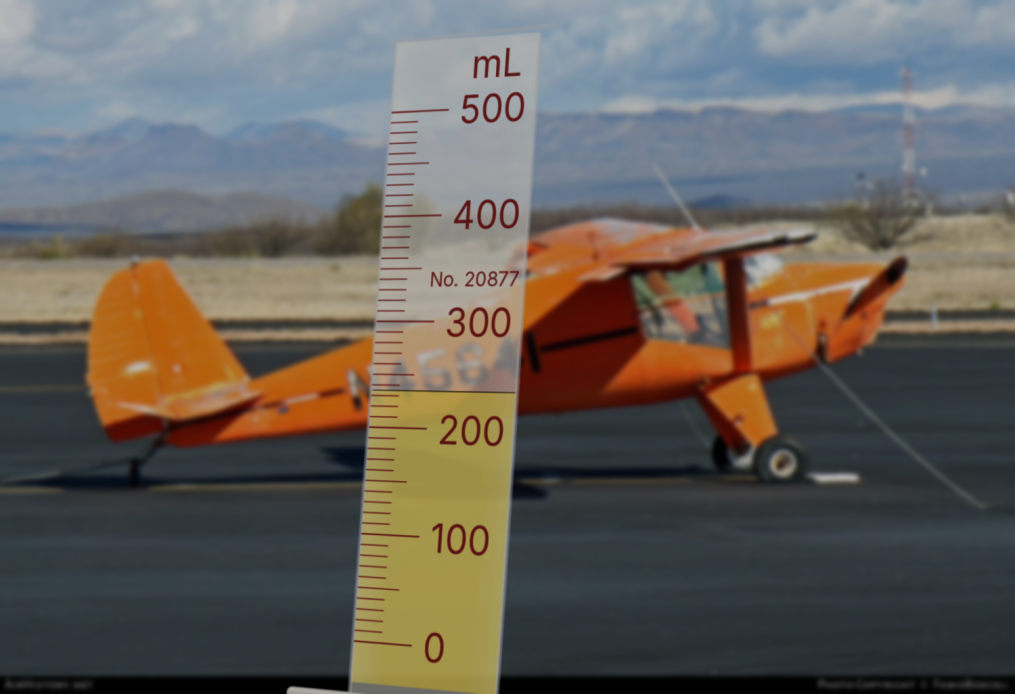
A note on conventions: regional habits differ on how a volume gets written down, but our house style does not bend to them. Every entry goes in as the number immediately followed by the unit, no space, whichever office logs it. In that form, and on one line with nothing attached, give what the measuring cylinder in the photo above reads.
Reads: 235mL
